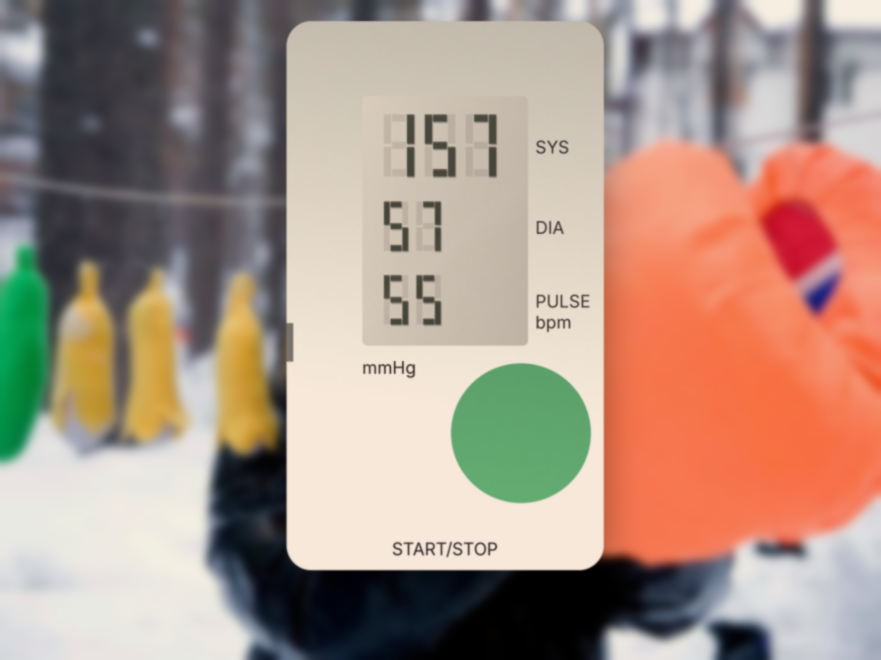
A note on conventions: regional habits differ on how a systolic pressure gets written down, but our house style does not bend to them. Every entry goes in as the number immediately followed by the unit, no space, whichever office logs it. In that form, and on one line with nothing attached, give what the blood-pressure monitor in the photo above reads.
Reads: 157mmHg
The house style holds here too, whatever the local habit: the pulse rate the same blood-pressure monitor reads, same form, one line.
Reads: 55bpm
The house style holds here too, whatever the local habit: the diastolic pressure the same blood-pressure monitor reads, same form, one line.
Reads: 57mmHg
